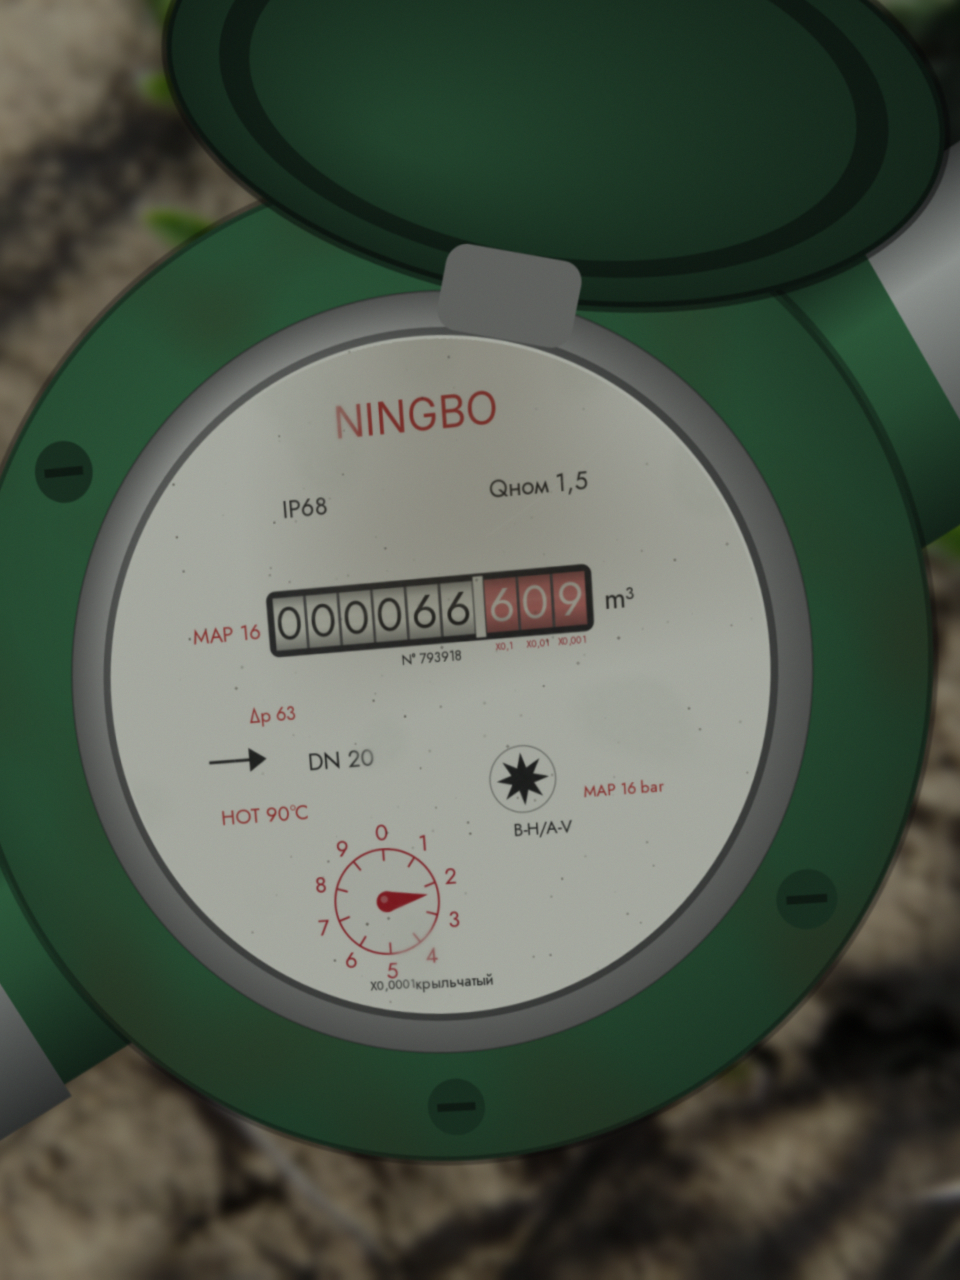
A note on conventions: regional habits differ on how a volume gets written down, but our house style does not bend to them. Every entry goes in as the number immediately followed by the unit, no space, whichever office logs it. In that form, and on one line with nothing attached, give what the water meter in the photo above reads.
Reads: 66.6092m³
